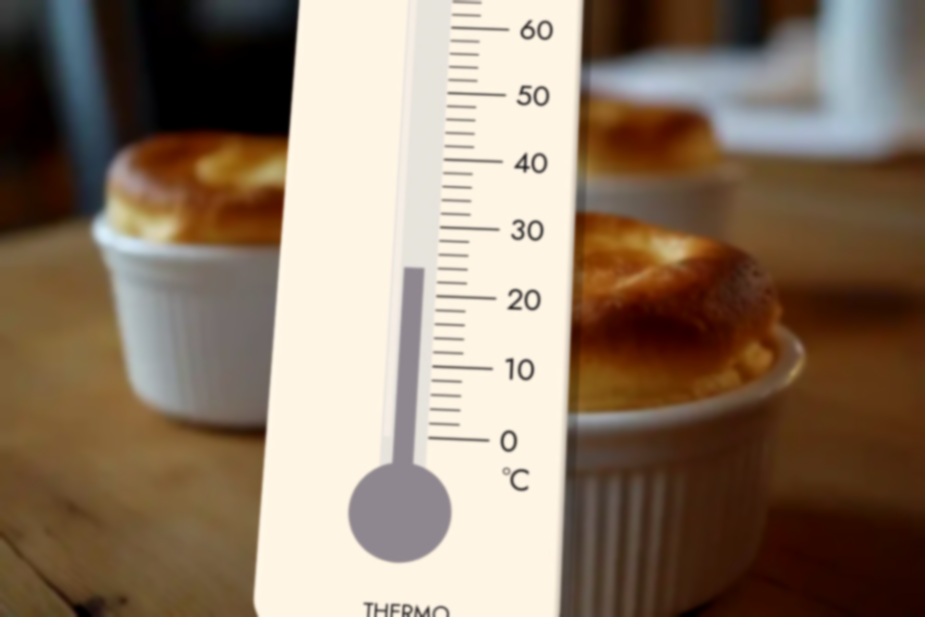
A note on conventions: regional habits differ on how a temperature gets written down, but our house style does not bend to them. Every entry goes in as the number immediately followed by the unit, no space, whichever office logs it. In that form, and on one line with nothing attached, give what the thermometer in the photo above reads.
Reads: 24°C
